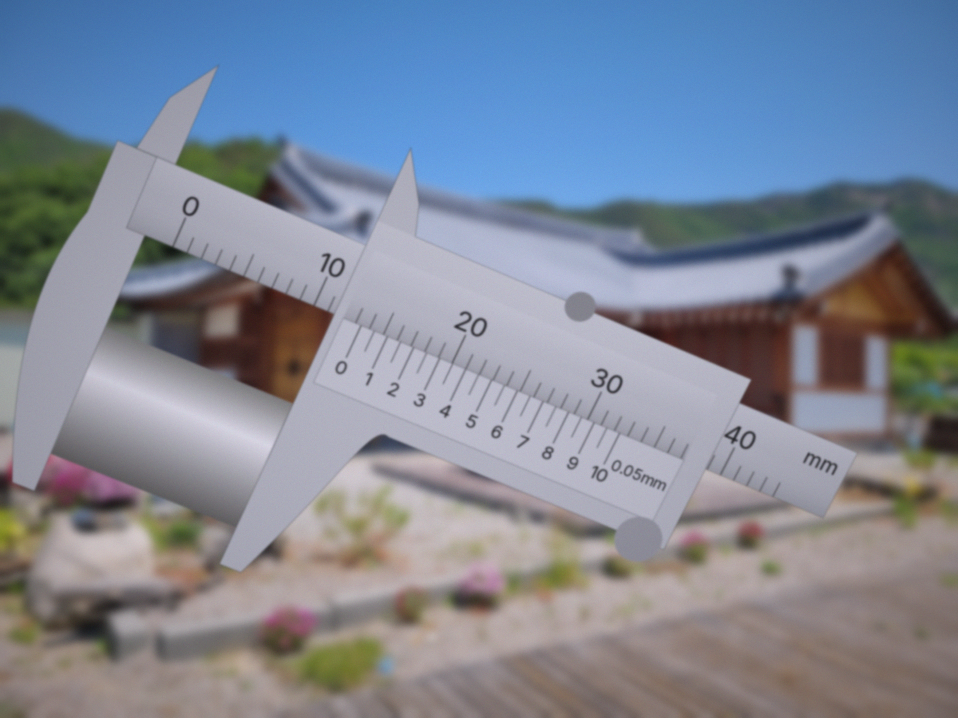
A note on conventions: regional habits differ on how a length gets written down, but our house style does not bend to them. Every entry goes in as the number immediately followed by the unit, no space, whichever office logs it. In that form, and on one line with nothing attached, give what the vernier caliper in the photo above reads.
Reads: 13.4mm
